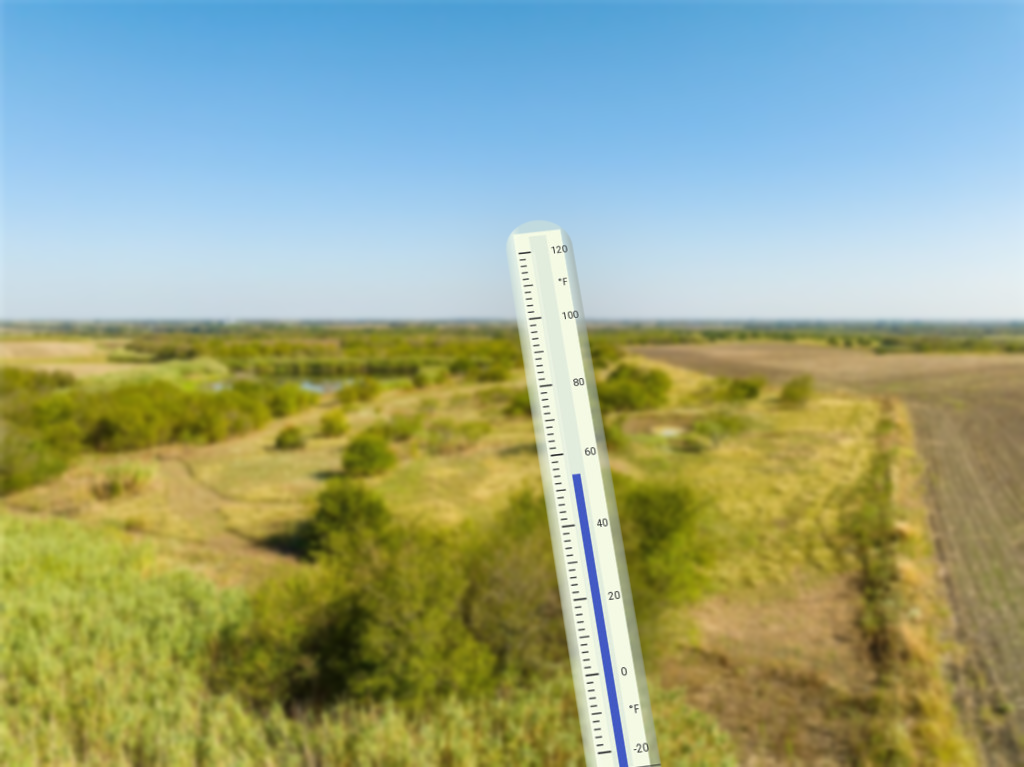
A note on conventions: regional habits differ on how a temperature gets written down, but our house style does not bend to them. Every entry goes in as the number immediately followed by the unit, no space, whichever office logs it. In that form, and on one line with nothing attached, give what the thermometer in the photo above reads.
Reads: 54°F
